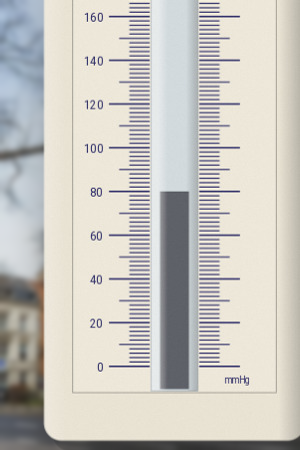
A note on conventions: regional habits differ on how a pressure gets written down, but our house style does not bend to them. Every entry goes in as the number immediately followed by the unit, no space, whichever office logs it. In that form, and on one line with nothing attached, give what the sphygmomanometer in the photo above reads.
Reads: 80mmHg
